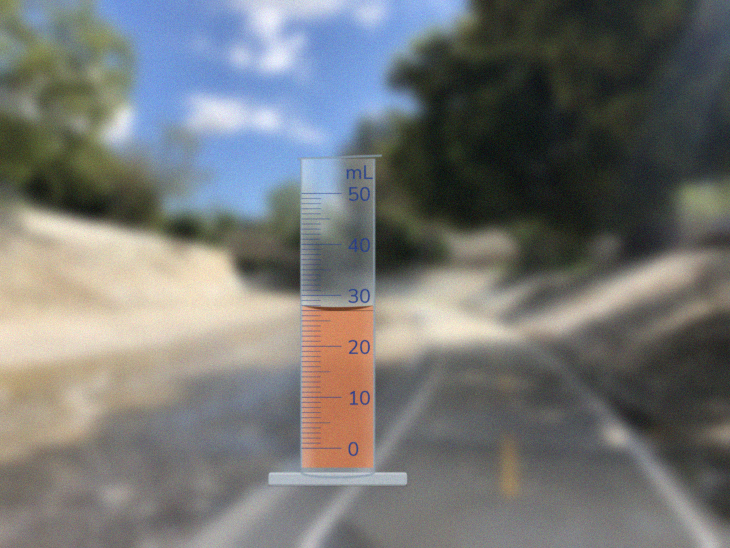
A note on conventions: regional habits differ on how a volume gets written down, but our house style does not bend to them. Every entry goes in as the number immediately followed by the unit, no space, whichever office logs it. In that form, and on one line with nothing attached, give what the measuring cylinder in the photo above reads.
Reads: 27mL
